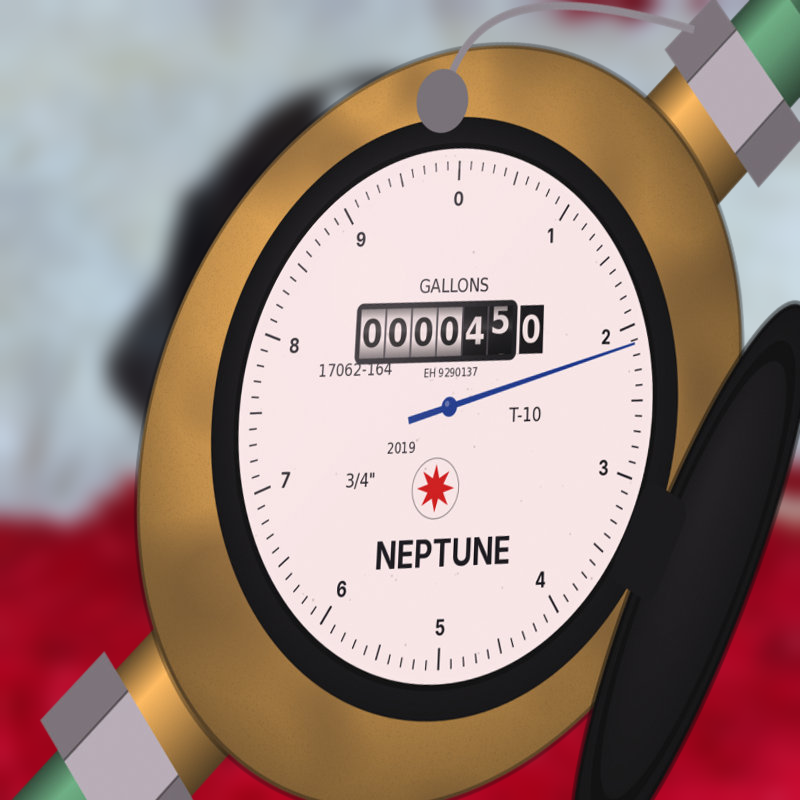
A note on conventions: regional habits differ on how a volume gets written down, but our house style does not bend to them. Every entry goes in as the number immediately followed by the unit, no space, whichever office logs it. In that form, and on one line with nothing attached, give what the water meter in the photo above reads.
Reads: 452.1gal
